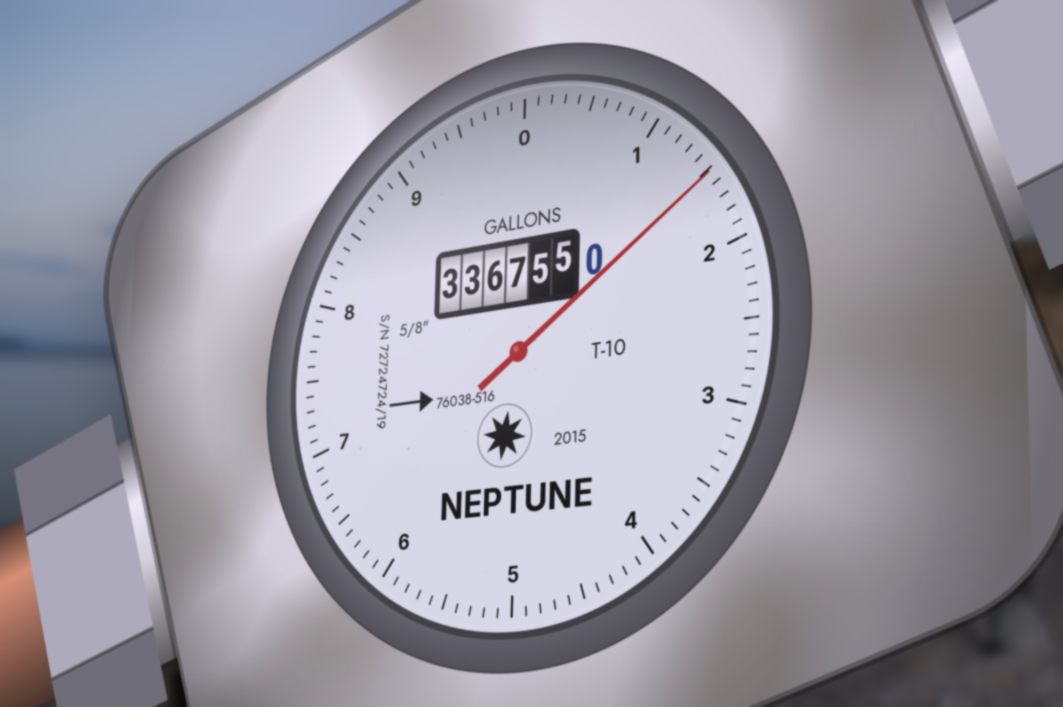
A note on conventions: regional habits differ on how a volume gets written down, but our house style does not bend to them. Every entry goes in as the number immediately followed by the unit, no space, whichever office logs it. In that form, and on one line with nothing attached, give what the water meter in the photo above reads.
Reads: 3367551.5gal
